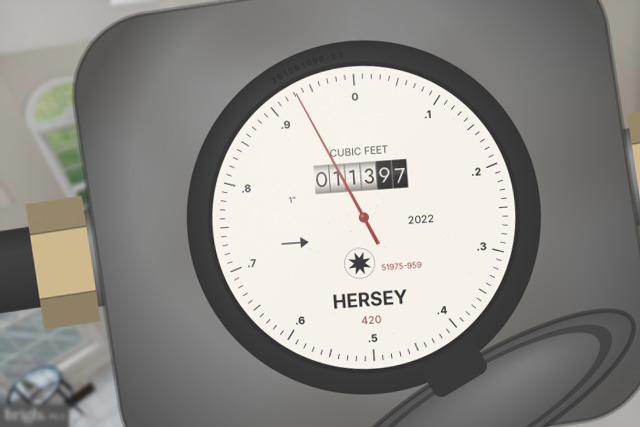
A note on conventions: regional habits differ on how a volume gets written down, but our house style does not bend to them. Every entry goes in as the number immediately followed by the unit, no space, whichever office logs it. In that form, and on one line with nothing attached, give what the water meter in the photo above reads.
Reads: 11396.93ft³
